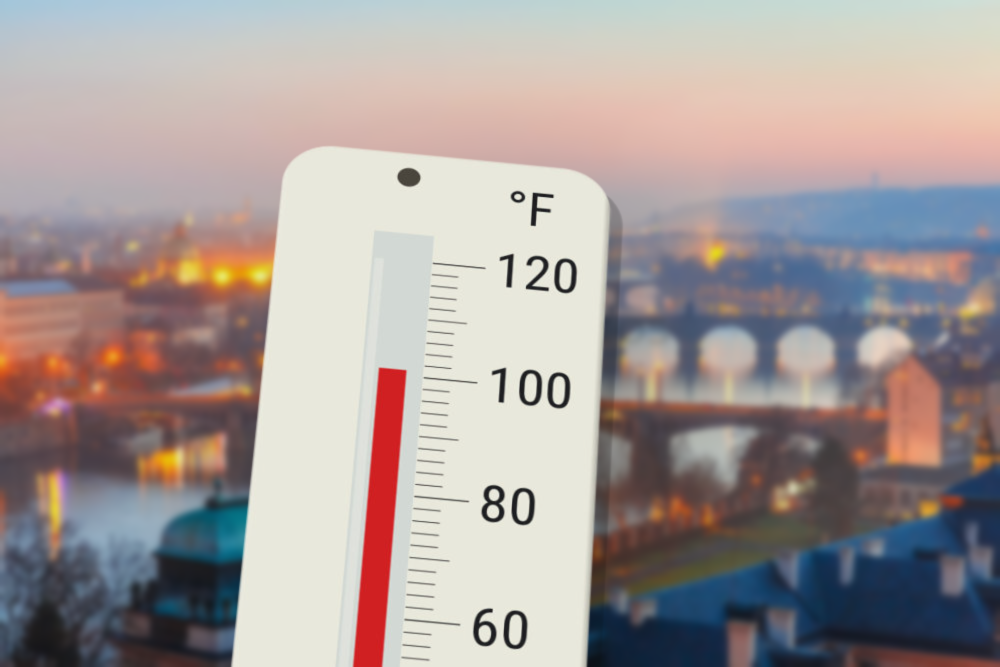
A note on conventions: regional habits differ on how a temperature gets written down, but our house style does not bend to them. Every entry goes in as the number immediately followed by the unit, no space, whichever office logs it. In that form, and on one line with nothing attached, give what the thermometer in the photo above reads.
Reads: 101°F
